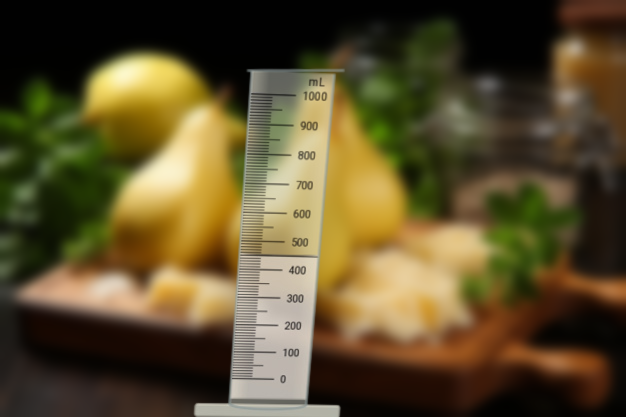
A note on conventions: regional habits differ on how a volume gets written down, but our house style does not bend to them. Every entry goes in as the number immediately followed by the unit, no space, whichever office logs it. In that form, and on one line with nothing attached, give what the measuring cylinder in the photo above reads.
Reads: 450mL
